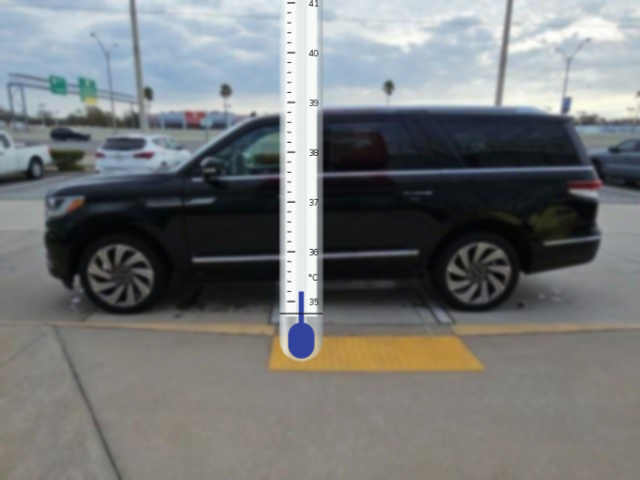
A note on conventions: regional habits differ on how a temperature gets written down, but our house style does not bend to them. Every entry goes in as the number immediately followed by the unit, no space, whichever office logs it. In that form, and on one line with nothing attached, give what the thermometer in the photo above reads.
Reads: 35.2°C
